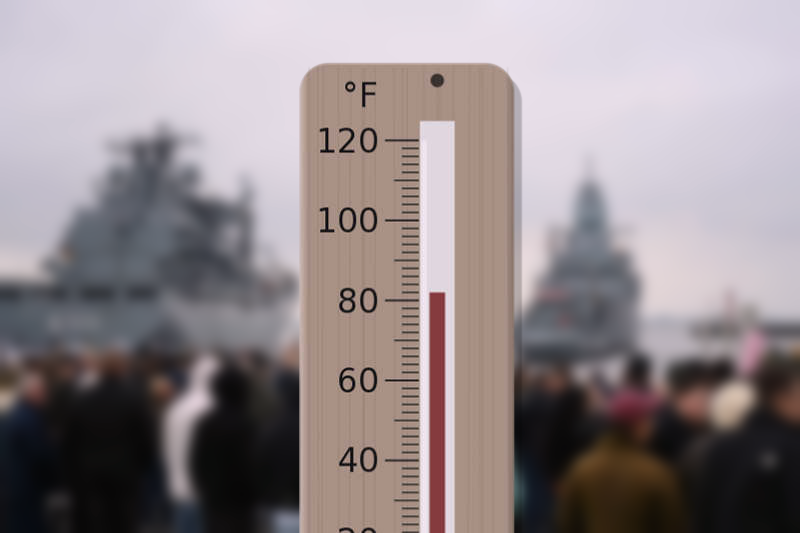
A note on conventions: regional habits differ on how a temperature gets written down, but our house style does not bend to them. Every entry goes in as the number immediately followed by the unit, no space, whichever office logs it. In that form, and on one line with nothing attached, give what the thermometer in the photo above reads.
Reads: 82°F
